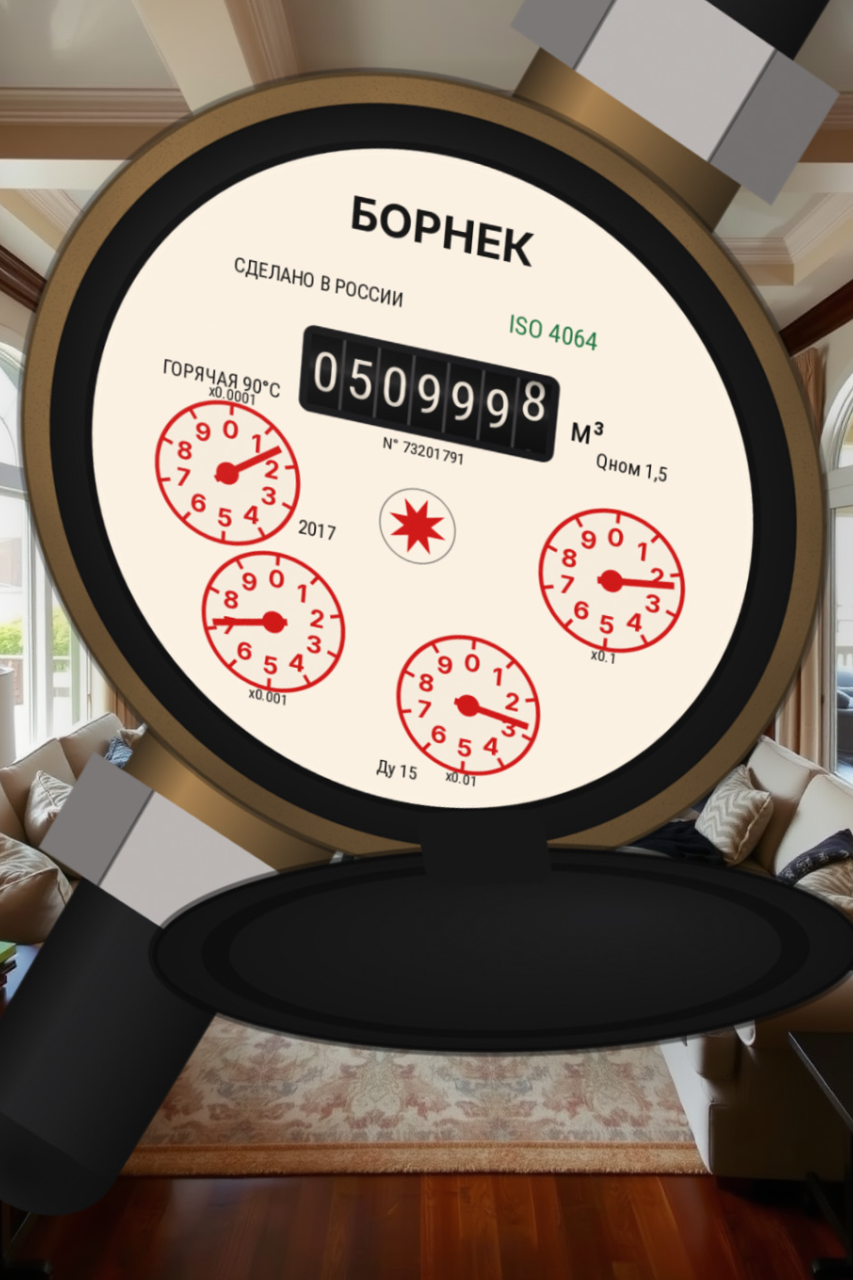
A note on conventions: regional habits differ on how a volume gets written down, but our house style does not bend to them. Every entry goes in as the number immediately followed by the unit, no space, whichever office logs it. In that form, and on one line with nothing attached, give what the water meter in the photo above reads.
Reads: 509998.2271m³
